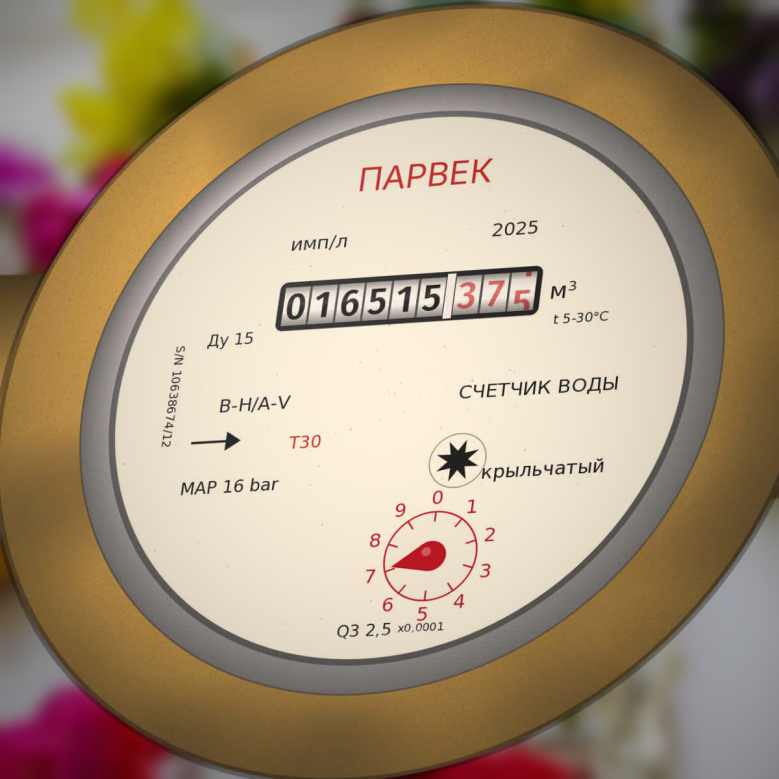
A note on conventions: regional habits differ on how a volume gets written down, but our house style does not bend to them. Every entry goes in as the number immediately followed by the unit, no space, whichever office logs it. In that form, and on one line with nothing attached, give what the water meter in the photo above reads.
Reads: 16515.3747m³
